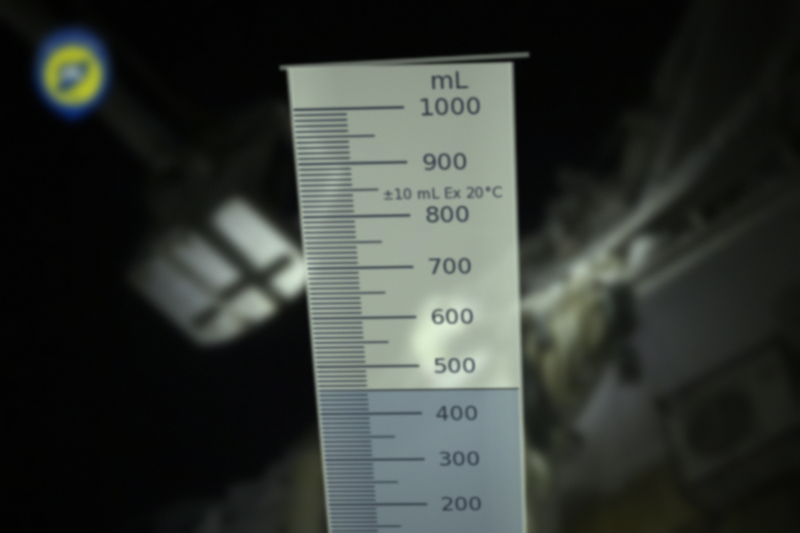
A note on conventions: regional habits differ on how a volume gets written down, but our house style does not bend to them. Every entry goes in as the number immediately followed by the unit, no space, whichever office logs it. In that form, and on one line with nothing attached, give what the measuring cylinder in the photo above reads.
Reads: 450mL
